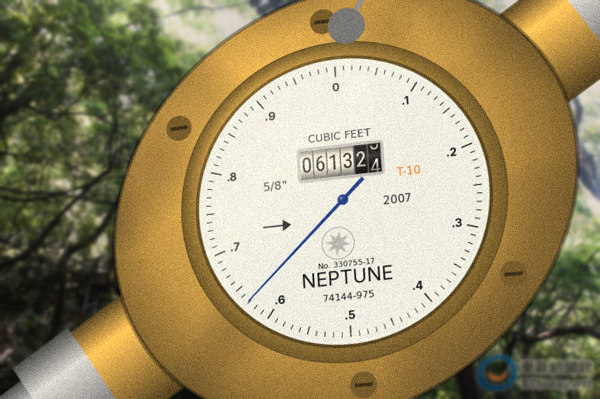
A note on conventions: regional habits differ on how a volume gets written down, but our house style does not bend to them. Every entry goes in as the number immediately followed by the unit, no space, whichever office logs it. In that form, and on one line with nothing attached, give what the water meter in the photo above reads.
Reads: 61323.63ft³
